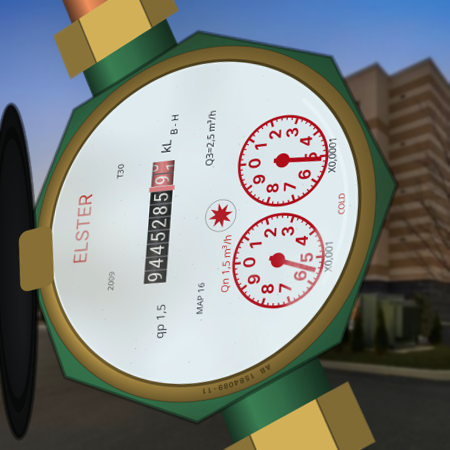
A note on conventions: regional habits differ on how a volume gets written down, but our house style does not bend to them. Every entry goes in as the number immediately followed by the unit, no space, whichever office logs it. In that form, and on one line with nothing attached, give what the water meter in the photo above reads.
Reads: 9445285.9055kL
